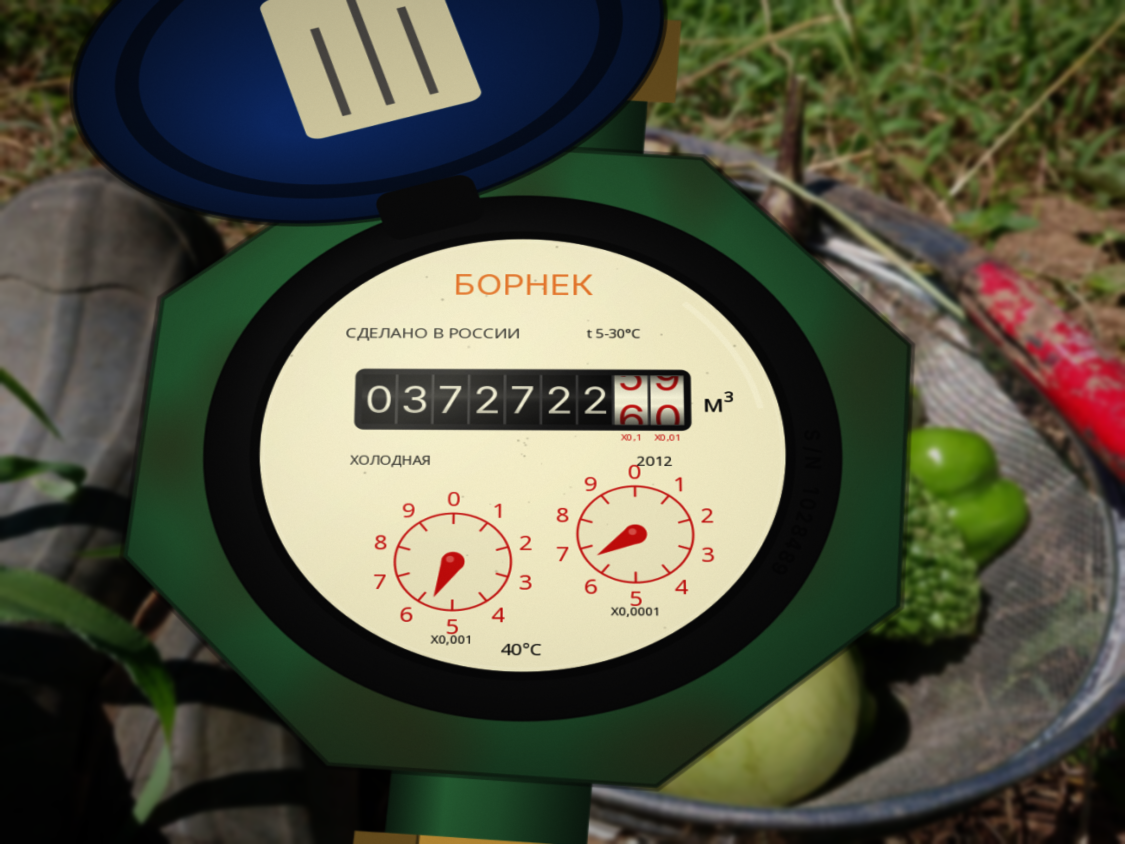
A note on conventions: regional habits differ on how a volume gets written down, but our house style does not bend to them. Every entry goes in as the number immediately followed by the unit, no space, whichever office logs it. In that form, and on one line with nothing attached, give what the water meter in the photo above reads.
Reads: 372722.5956m³
